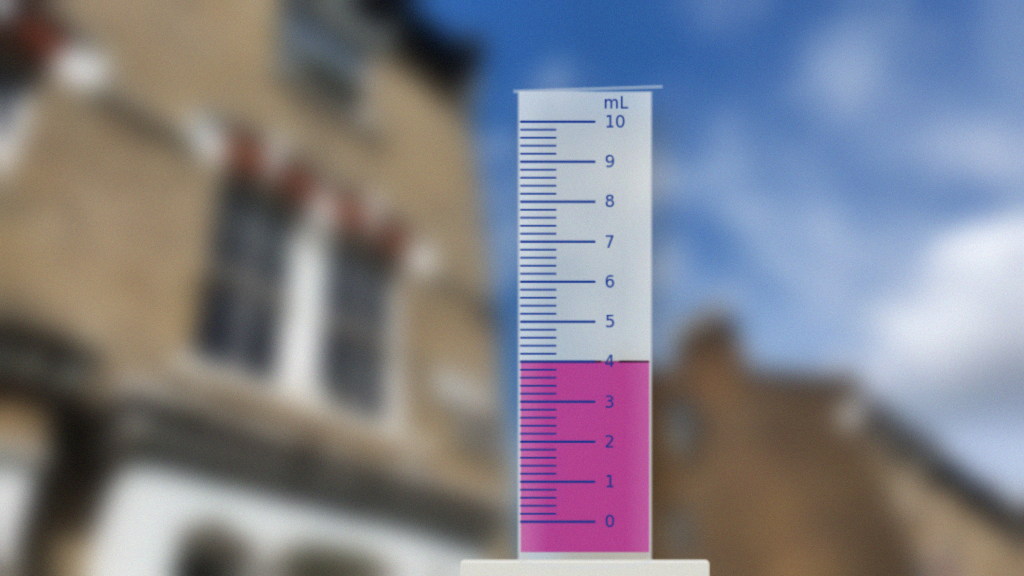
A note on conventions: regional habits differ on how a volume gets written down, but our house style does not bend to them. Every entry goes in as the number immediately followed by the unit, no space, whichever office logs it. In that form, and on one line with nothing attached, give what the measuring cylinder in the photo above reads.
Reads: 4mL
